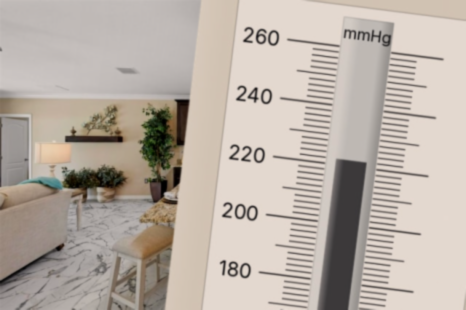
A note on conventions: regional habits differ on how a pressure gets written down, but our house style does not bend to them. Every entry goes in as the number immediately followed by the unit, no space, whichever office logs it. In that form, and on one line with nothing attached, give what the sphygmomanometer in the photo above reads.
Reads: 222mmHg
